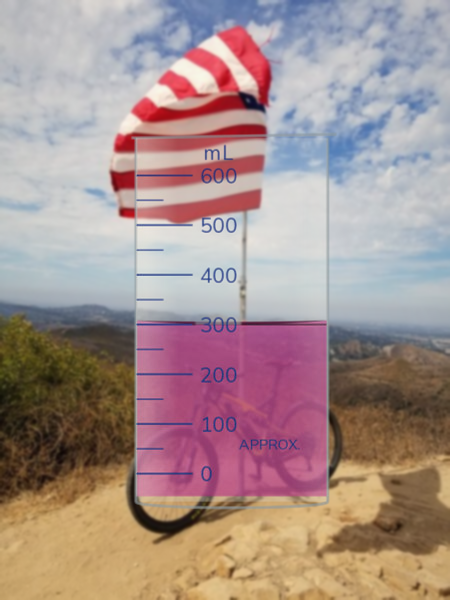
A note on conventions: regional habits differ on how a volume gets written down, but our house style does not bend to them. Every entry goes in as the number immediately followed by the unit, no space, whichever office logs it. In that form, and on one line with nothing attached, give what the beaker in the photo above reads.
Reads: 300mL
